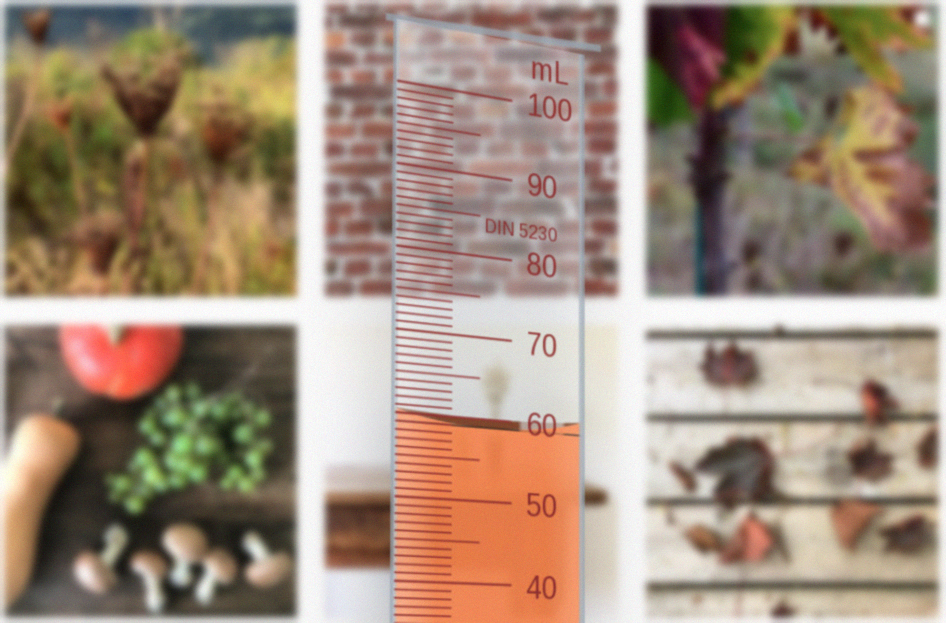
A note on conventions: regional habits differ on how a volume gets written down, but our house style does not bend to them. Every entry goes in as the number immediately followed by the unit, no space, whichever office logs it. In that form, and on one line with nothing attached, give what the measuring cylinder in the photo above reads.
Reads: 59mL
